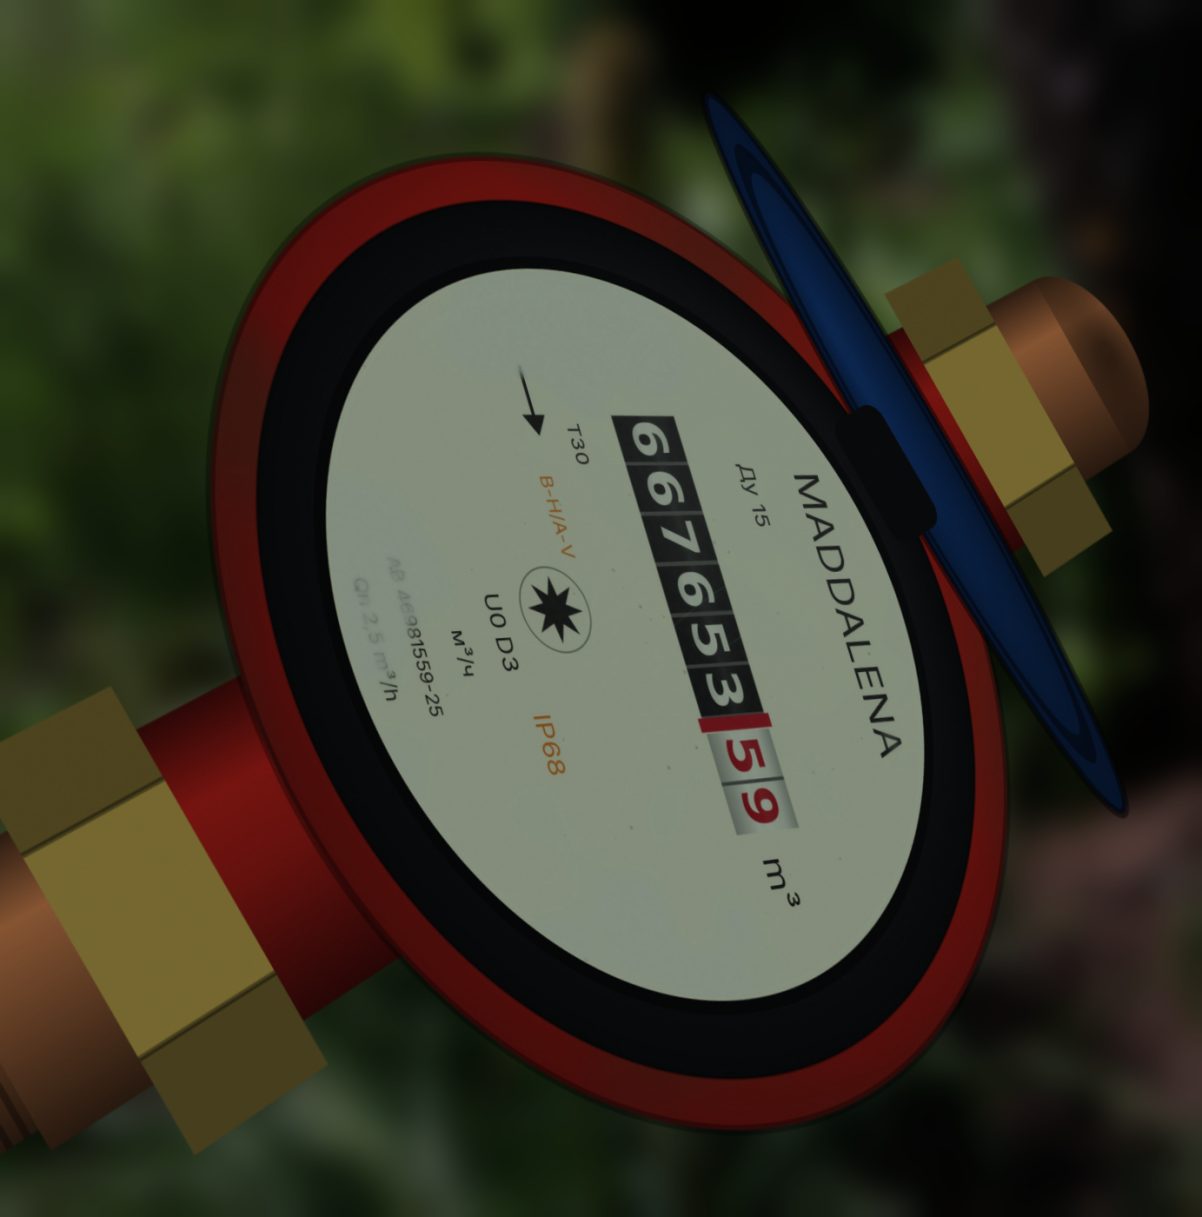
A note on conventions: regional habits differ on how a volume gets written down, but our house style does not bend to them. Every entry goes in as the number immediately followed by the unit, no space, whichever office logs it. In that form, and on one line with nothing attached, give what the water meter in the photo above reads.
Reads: 667653.59m³
